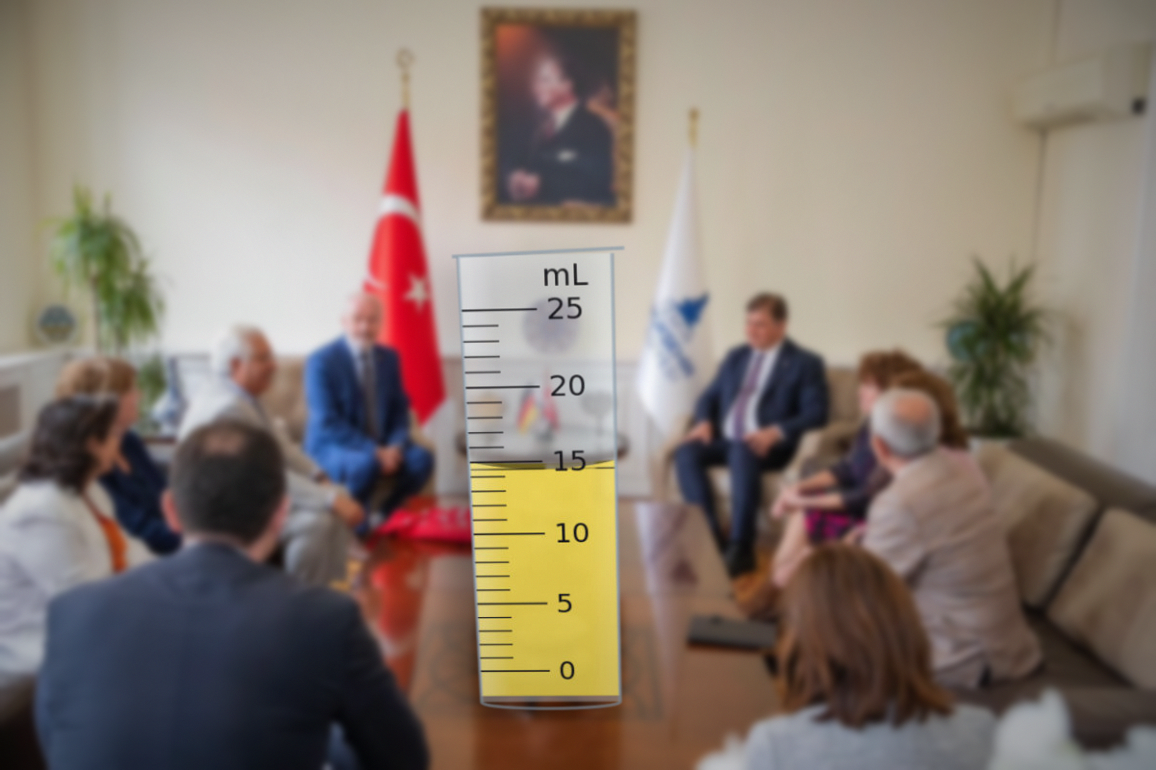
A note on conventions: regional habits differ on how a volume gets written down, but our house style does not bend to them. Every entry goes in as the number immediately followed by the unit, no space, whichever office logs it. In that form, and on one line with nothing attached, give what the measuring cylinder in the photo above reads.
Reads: 14.5mL
